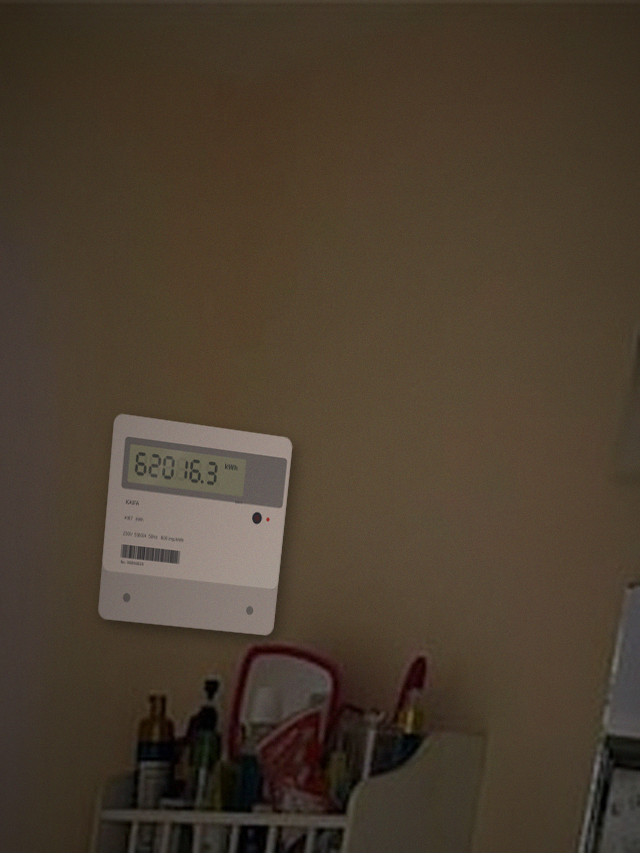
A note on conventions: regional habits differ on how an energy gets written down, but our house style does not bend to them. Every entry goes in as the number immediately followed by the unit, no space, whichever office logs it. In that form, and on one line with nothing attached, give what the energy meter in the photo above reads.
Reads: 62016.3kWh
